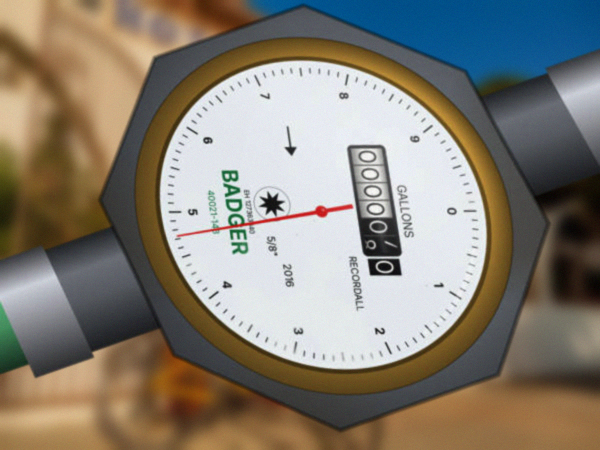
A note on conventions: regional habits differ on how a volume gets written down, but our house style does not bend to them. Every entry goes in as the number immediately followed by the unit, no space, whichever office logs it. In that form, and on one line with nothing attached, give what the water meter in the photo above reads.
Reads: 74.7gal
